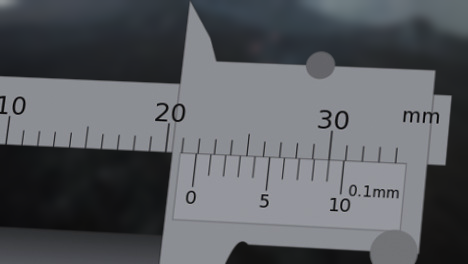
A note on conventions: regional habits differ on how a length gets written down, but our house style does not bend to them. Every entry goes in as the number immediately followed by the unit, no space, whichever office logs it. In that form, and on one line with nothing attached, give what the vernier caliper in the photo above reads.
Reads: 21.9mm
